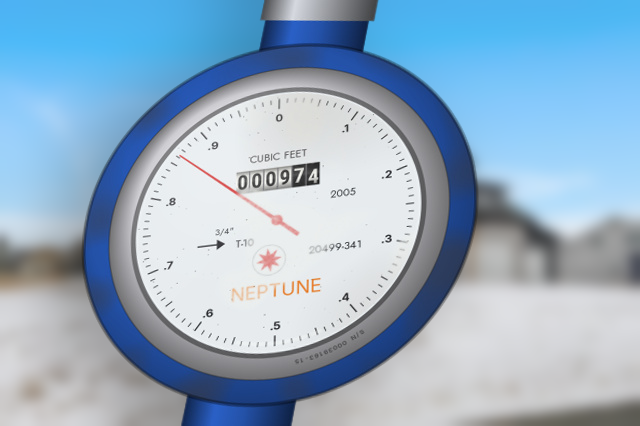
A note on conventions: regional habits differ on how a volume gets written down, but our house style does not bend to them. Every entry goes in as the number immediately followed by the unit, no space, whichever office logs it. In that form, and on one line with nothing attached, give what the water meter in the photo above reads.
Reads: 973.86ft³
